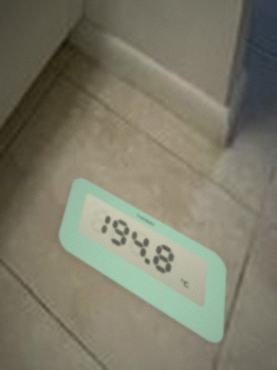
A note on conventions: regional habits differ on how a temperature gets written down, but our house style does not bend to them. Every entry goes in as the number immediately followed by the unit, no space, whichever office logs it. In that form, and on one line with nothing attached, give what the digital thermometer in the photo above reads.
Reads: 194.8°C
